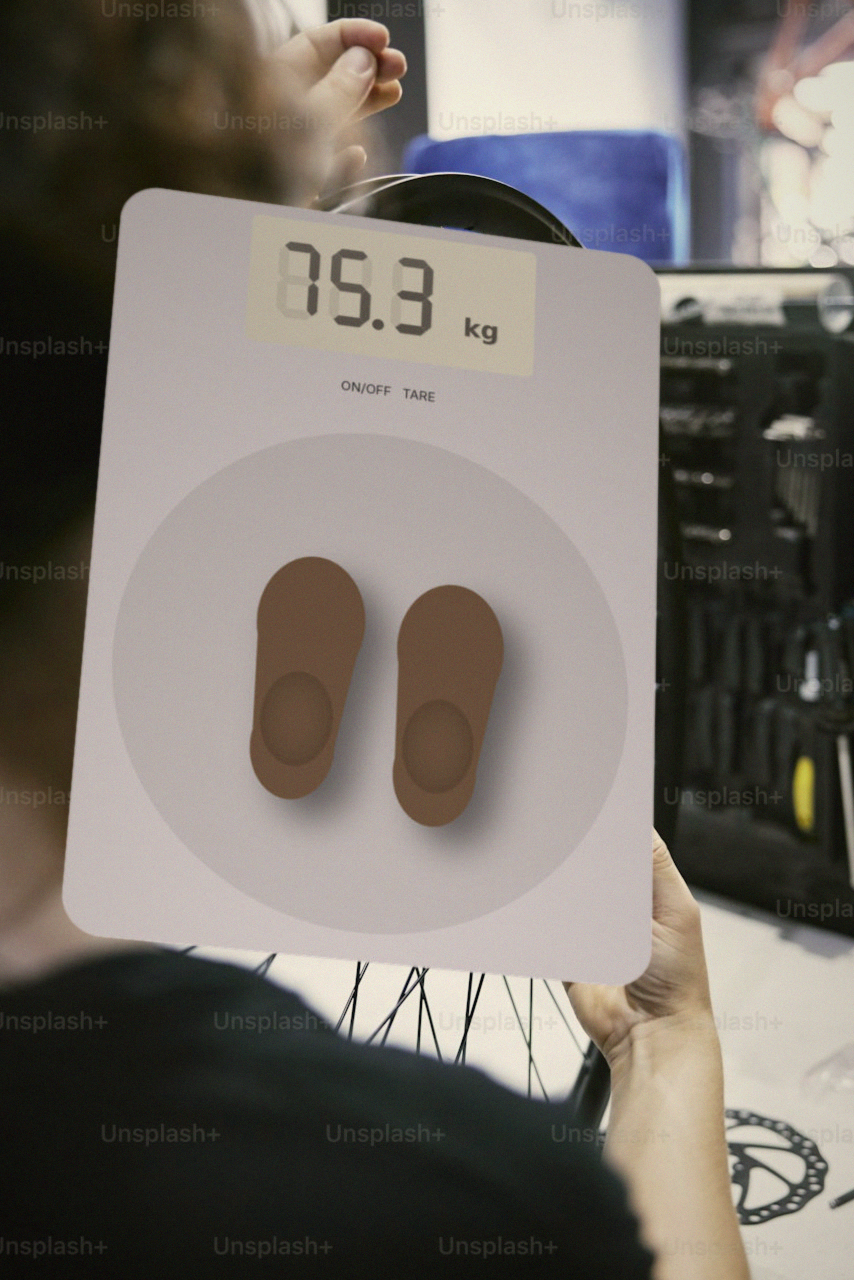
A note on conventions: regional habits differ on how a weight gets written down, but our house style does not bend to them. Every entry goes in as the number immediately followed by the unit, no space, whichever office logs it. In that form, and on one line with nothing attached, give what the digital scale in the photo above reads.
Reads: 75.3kg
